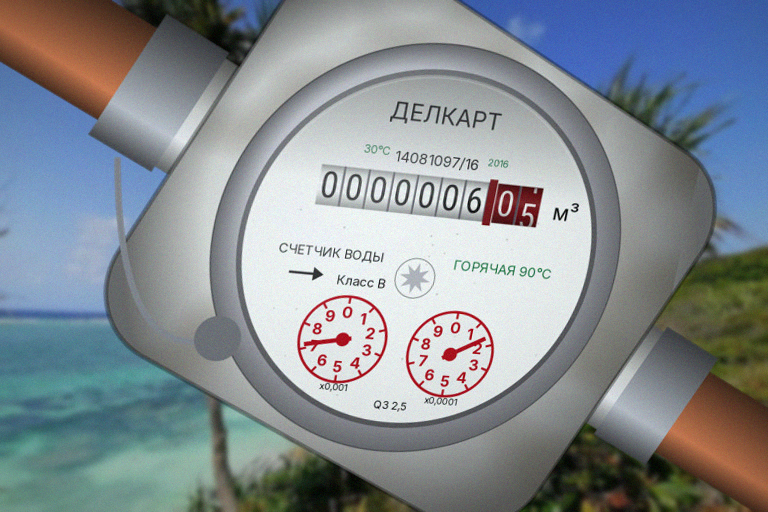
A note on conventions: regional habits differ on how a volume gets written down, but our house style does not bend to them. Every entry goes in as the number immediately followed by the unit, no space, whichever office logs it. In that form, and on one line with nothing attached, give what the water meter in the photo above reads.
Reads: 6.0471m³
